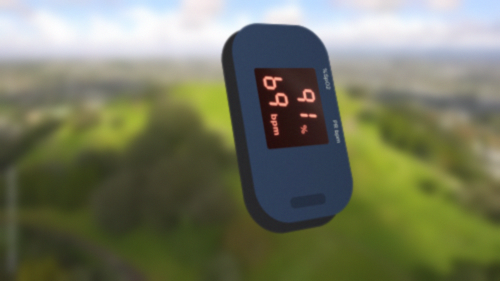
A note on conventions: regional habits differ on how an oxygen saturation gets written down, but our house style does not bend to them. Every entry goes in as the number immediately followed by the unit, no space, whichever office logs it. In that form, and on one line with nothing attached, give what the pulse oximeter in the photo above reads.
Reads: 91%
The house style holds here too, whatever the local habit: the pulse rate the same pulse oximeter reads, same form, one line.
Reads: 69bpm
